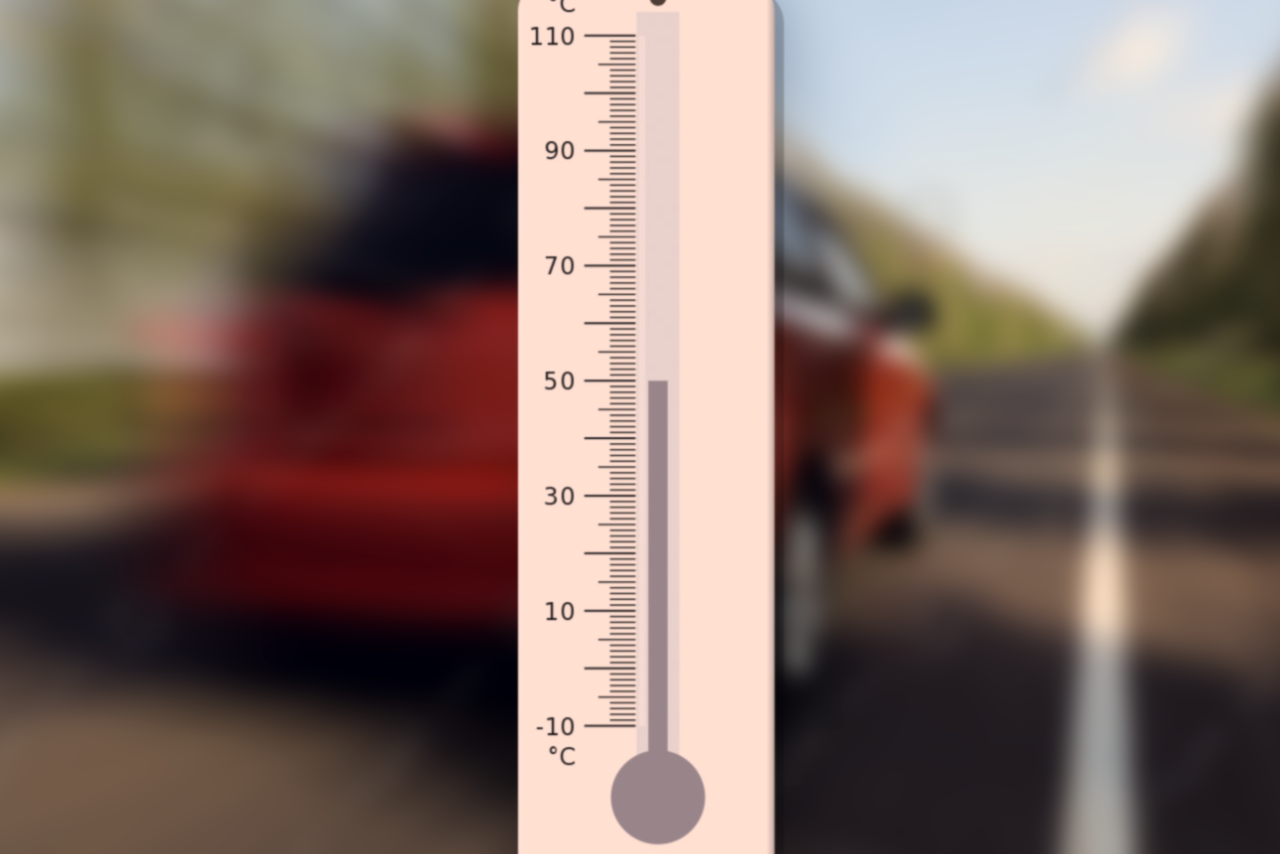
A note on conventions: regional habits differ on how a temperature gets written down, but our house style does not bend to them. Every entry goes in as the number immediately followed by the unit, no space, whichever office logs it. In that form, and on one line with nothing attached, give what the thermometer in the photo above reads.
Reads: 50°C
